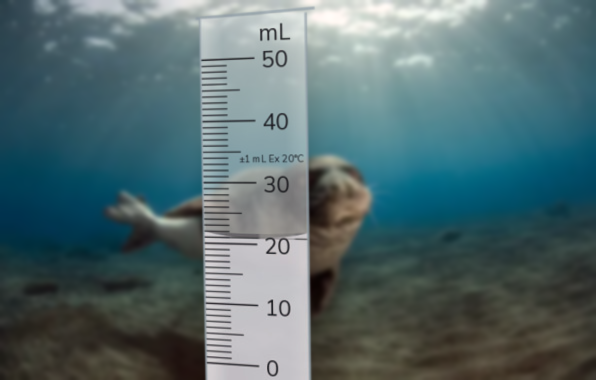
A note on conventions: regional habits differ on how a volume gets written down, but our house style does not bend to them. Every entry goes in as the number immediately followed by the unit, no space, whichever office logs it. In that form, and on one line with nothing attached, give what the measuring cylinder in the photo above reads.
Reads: 21mL
